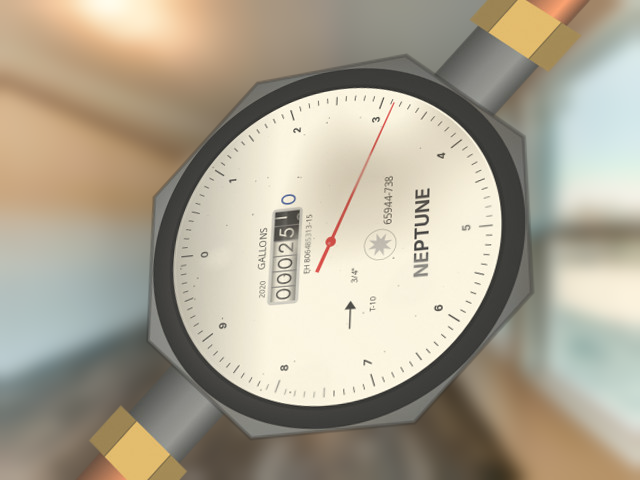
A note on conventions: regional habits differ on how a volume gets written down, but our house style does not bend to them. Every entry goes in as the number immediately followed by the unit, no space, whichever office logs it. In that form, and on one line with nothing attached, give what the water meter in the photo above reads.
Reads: 2513.1gal
